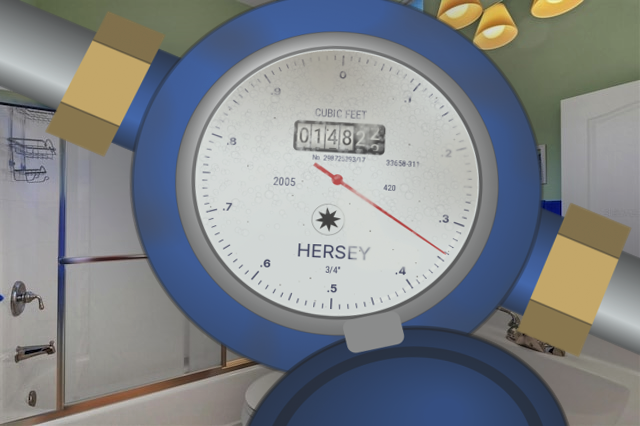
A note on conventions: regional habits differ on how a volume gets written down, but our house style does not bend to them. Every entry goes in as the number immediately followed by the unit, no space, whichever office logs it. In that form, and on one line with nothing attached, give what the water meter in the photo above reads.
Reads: 14822.34ft³
